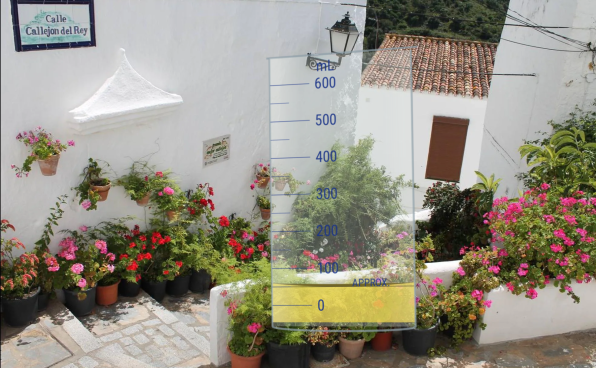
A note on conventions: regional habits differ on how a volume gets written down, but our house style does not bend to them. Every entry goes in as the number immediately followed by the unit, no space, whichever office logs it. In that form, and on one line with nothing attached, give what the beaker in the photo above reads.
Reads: 50mL
